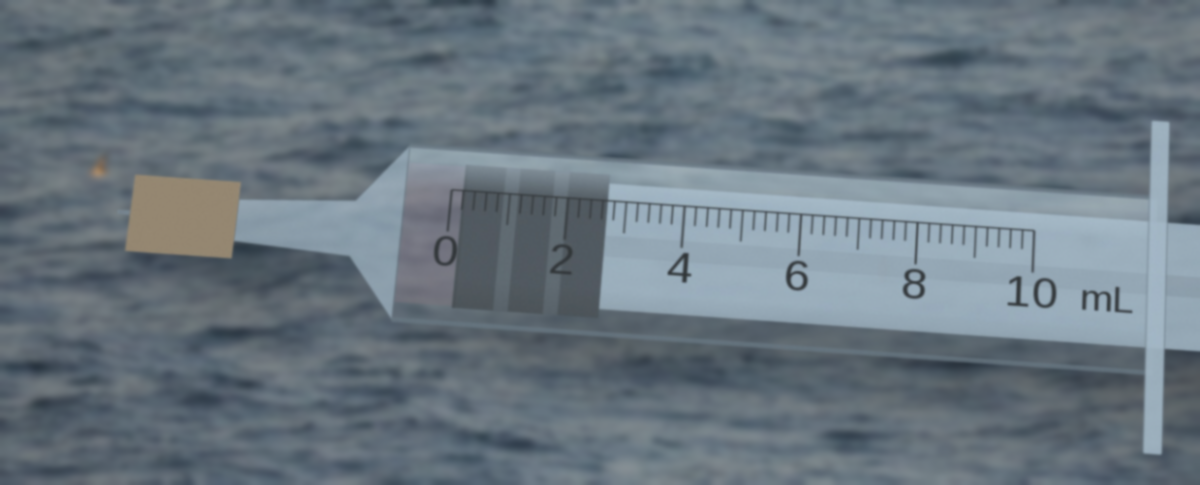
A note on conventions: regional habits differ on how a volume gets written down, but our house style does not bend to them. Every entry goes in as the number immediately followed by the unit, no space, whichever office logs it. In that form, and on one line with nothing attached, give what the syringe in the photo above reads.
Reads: 0.2mL
